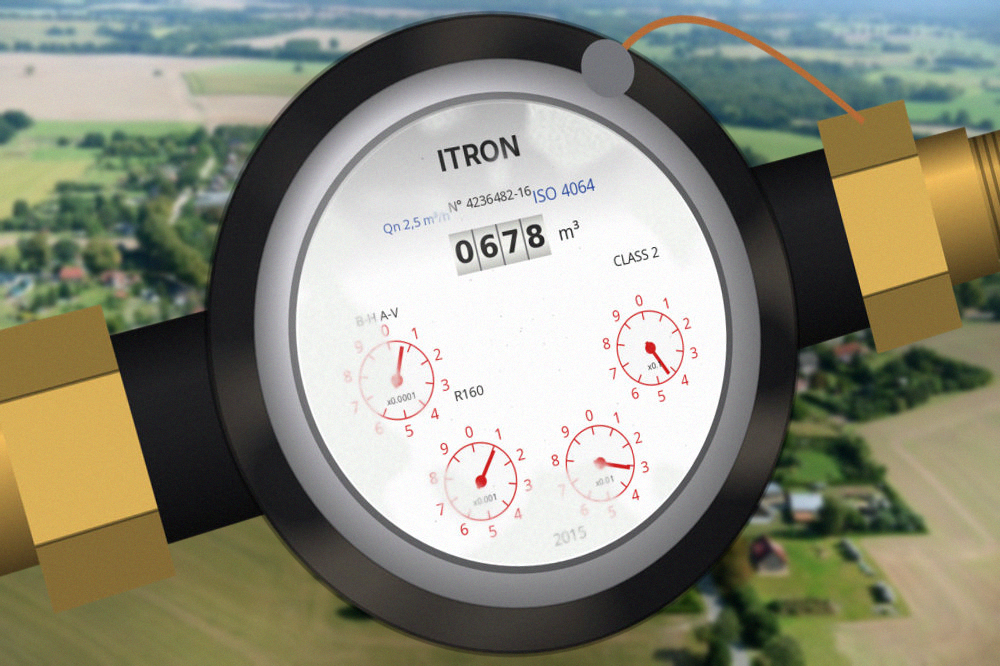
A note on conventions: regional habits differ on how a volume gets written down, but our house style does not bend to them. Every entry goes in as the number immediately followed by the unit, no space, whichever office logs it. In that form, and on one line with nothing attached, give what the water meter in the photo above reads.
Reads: 678.4310m³
